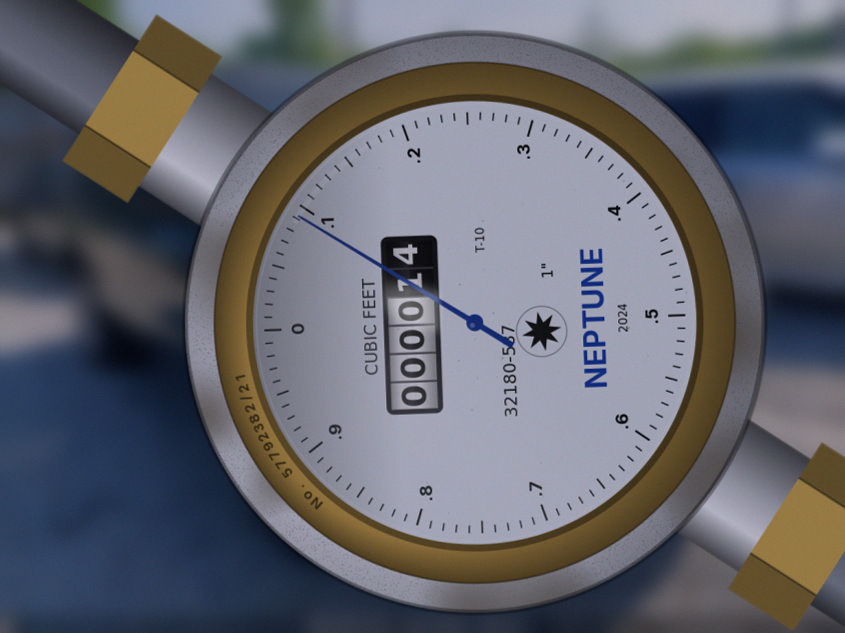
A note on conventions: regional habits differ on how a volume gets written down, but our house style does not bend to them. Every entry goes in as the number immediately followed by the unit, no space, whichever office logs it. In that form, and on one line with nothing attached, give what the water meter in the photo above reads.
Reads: 14.09ft³
